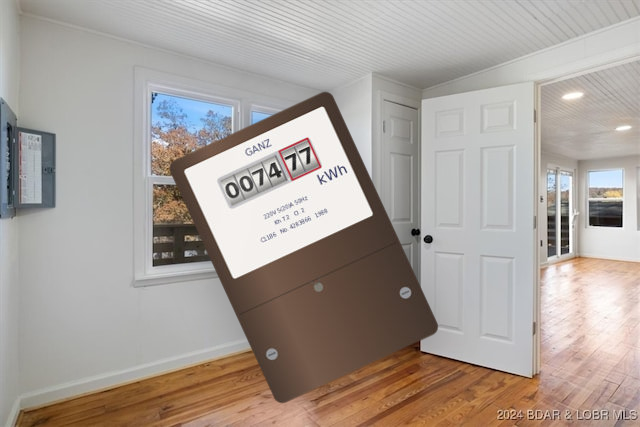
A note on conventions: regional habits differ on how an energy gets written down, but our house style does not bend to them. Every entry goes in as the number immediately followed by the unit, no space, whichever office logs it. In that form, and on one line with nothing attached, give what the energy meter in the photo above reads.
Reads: 74.77kWh
